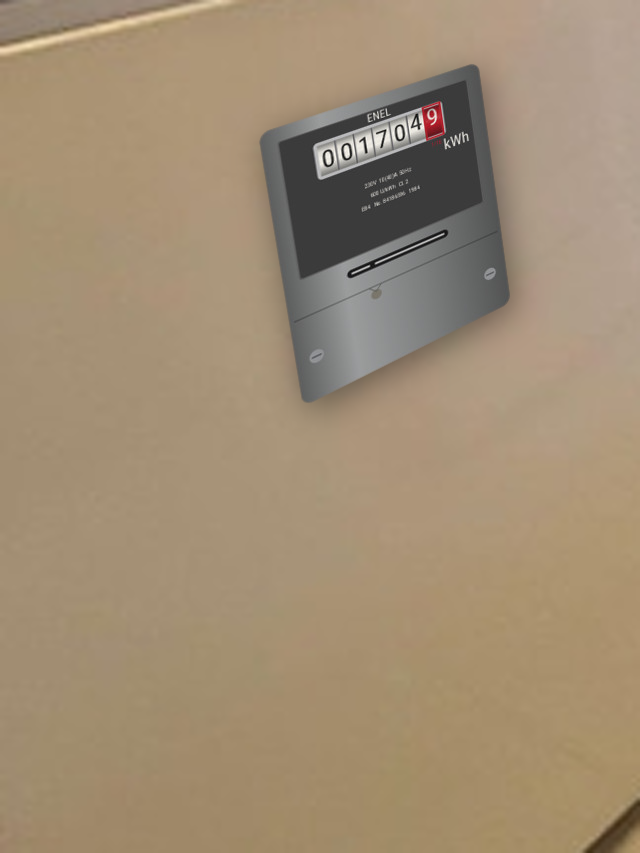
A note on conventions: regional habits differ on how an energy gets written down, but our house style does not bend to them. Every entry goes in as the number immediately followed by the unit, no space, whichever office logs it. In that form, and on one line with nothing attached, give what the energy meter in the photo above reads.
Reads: 1704.9kWh
